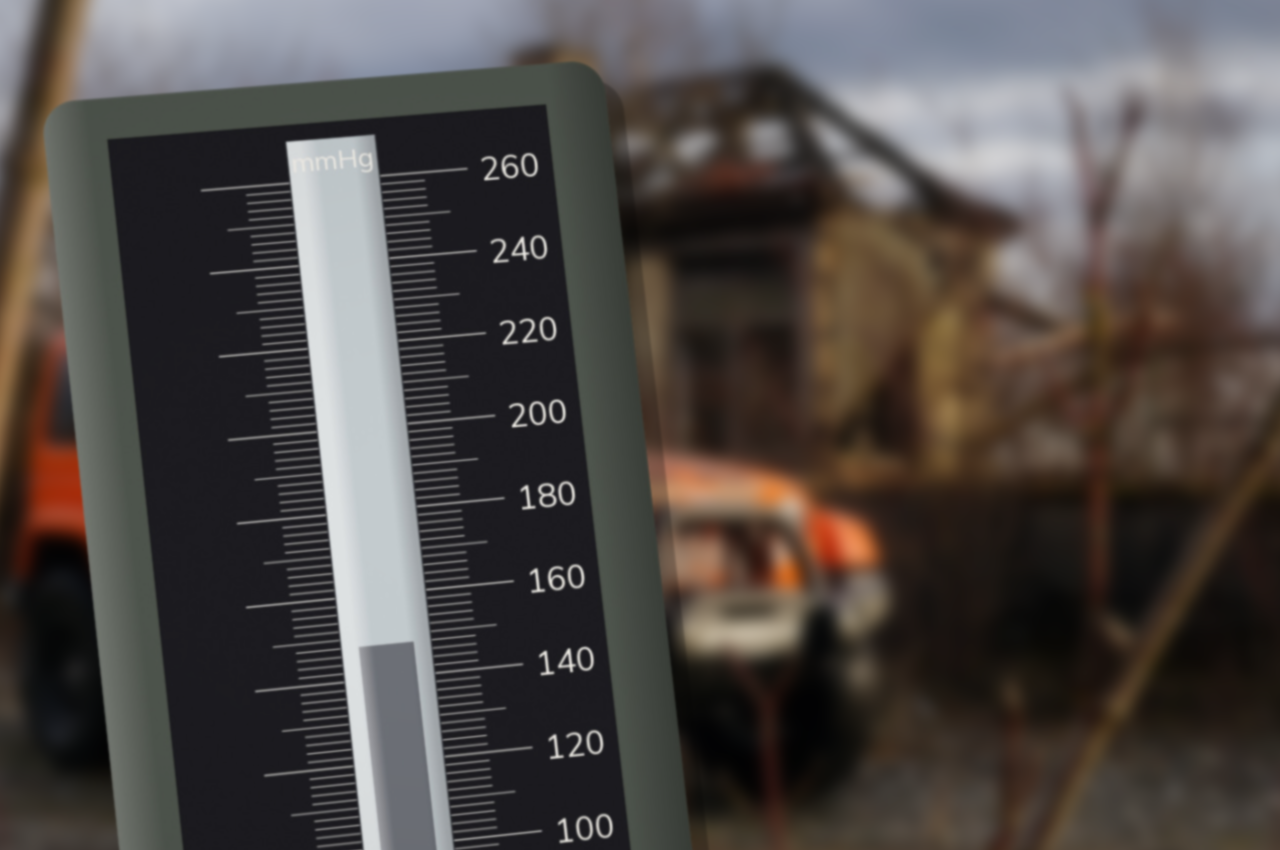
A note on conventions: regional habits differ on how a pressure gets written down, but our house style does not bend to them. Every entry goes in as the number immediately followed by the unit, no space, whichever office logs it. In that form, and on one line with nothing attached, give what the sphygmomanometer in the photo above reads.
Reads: 148mmHg
